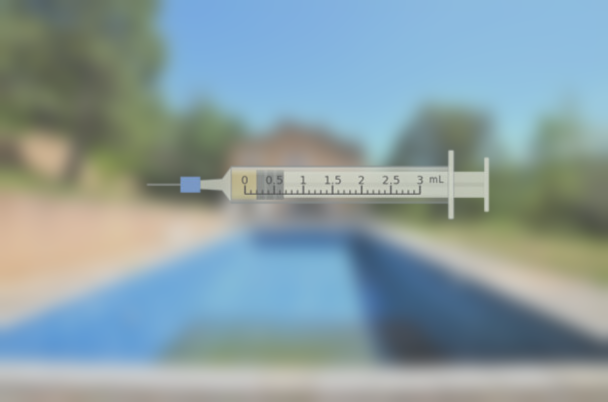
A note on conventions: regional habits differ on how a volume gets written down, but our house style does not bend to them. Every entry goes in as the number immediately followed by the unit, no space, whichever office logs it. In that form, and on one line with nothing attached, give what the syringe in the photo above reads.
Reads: 0.2mL
